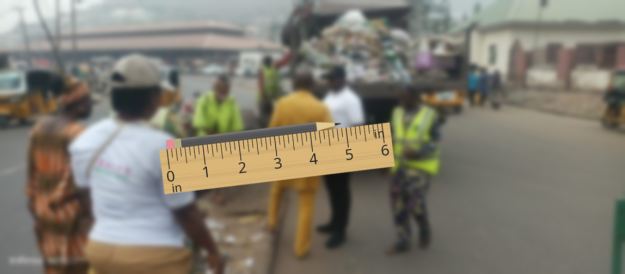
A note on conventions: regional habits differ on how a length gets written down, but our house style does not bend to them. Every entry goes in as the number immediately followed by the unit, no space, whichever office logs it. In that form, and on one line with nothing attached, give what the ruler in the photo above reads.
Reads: 4.875in
